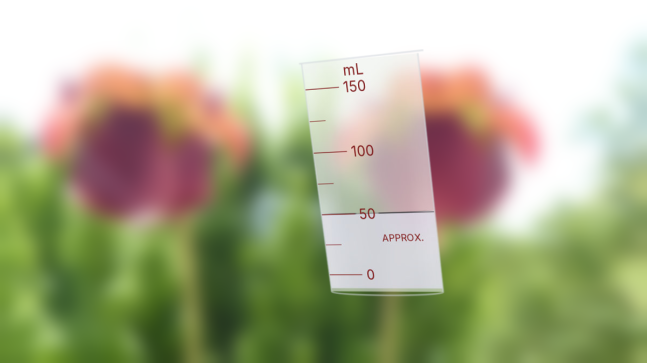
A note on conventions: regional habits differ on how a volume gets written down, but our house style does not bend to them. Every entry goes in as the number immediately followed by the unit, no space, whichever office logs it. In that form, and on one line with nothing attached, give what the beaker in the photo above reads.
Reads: 50mL
